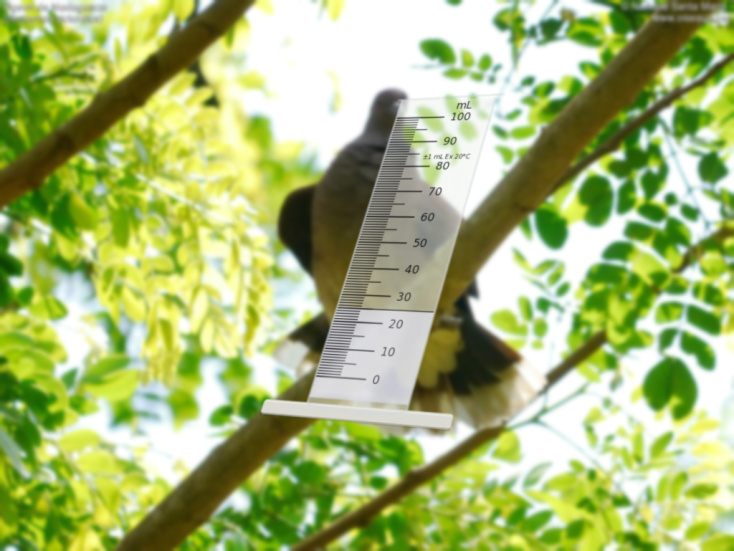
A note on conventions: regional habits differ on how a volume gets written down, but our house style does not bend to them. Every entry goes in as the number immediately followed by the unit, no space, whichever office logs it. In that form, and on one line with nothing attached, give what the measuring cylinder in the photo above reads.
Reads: 25mL
